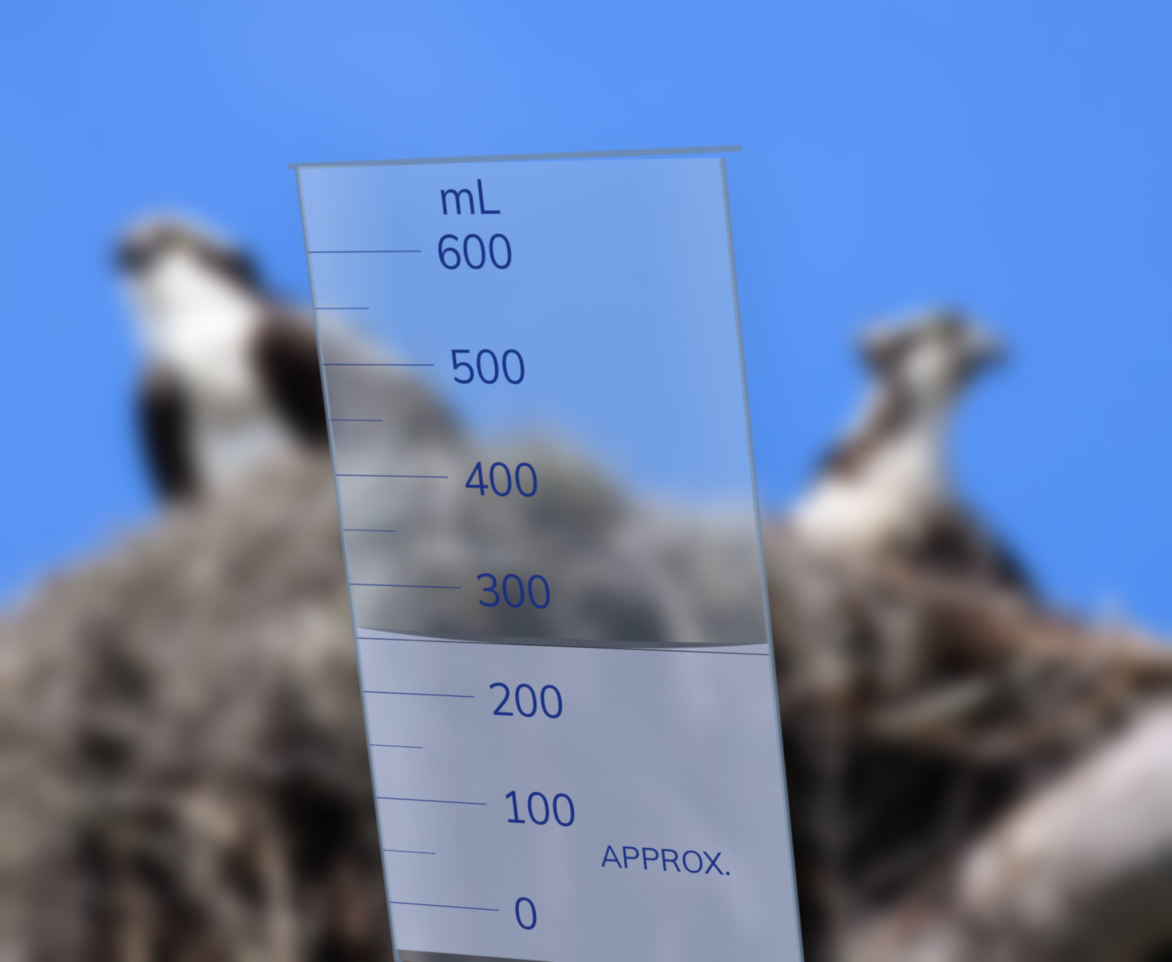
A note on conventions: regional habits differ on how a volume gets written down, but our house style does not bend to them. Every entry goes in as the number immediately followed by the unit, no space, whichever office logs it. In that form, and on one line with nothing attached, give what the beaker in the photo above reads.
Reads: 250mL
